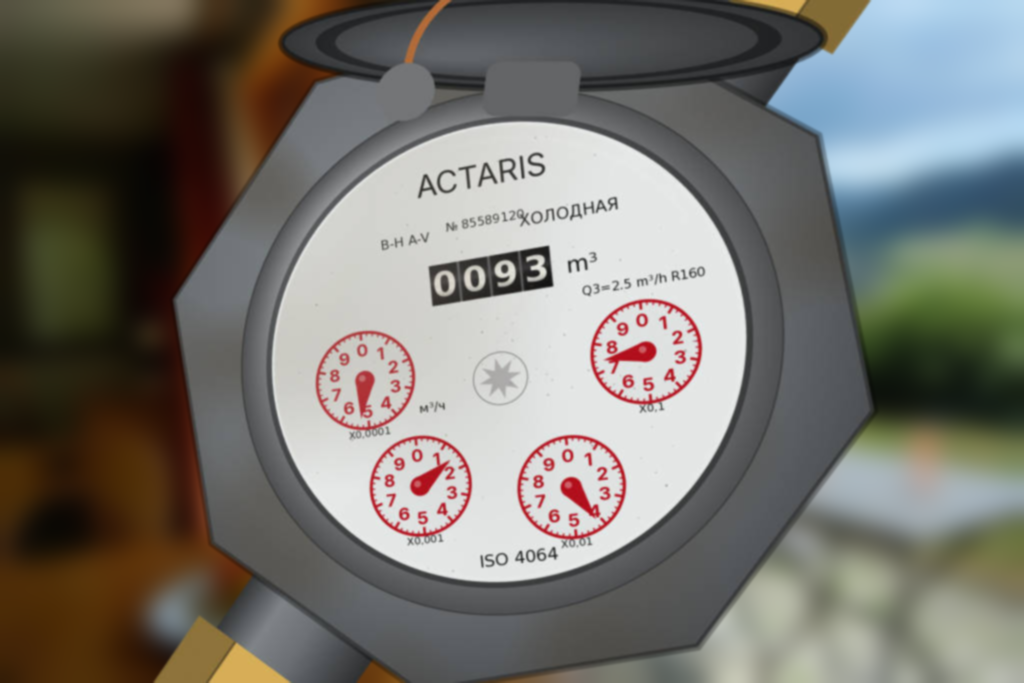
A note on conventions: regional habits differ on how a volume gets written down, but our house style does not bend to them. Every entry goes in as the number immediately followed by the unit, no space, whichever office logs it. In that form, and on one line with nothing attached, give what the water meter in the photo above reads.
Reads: 93.7415m³
